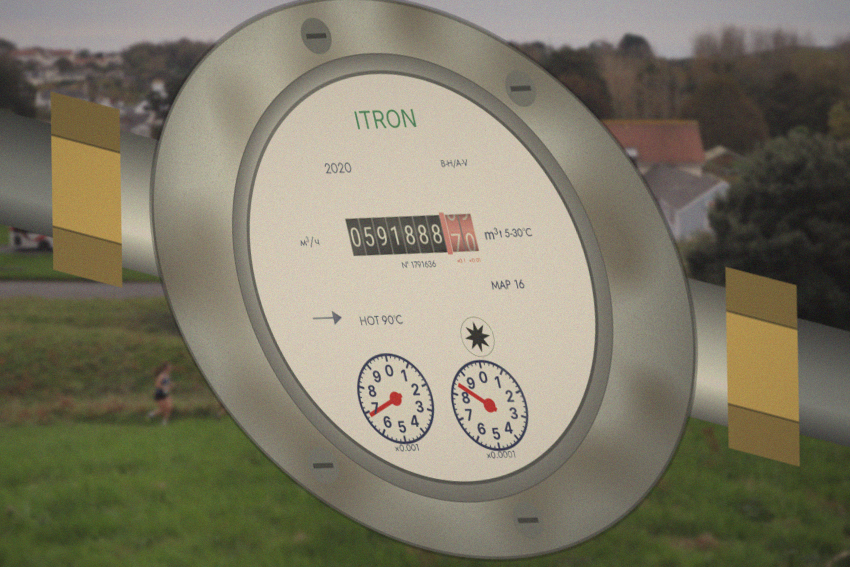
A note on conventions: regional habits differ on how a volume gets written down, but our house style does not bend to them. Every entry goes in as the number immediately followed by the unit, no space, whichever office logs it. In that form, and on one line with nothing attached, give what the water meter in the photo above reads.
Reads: 591888.6968m³
